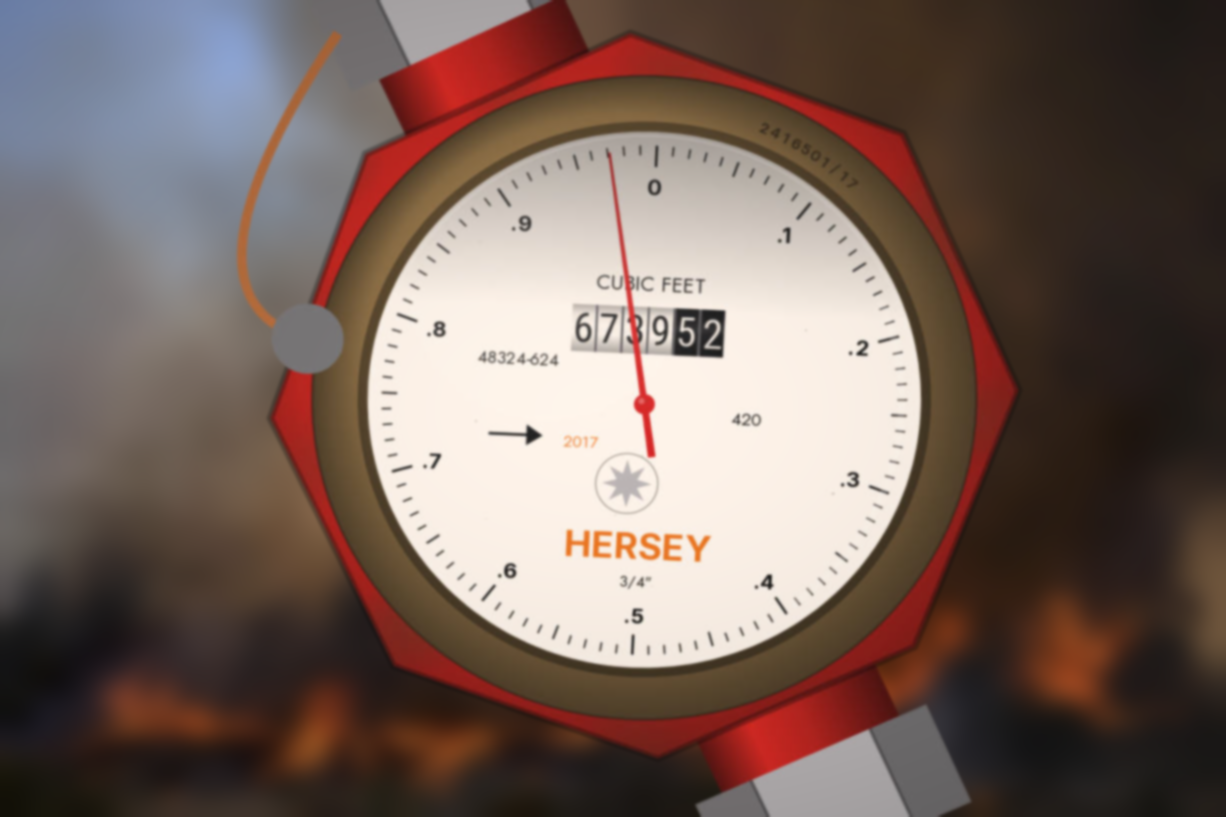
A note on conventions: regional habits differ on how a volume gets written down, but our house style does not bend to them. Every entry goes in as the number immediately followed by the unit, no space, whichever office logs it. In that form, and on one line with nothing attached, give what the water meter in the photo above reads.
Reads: 673951.97ft³
